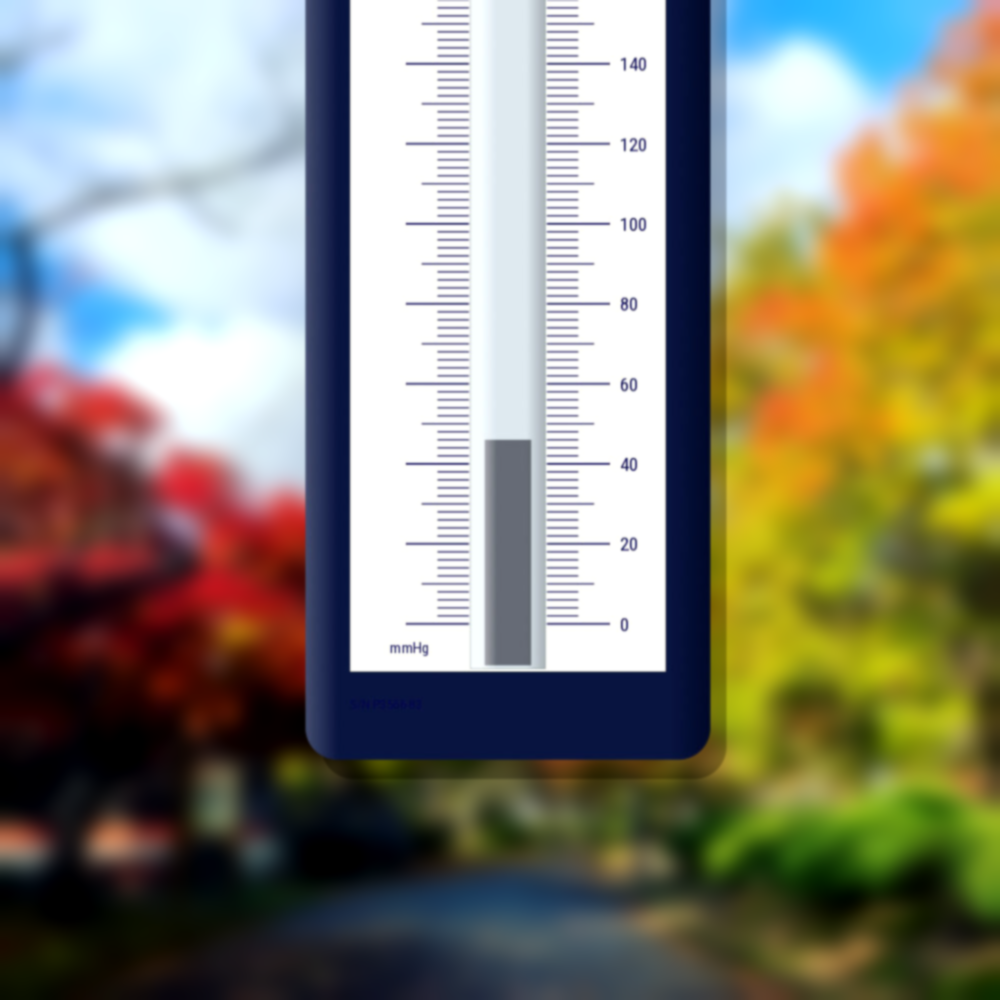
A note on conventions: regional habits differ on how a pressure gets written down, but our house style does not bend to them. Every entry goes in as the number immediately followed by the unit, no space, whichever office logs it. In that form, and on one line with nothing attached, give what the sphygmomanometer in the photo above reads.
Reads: 46mmHg
